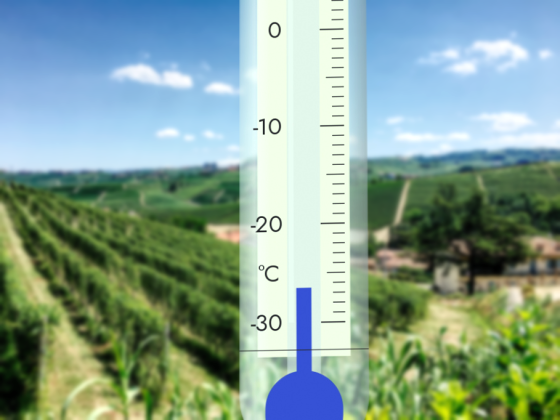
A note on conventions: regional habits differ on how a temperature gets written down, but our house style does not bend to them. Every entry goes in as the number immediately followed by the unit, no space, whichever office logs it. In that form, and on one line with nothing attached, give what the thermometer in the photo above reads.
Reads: -26.5°C
